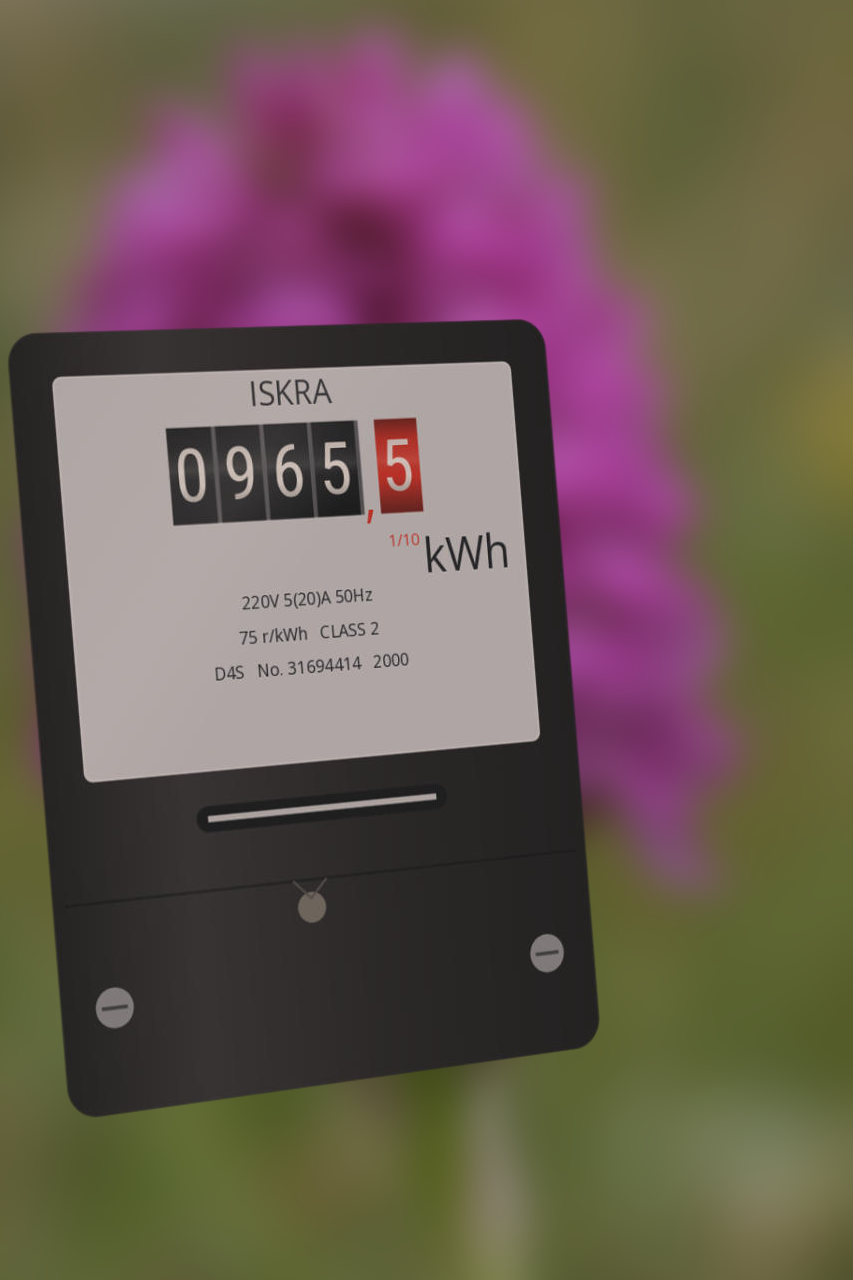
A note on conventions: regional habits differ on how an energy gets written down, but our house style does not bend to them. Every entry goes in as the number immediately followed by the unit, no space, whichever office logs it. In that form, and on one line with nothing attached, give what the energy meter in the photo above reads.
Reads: 965.5kWh
